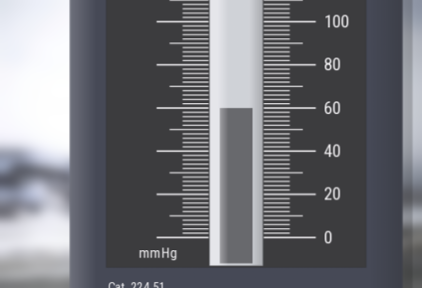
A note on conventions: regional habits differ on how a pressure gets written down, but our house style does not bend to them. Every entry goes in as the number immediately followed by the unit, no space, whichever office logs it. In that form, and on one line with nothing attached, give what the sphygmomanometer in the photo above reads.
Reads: 60mmHg
